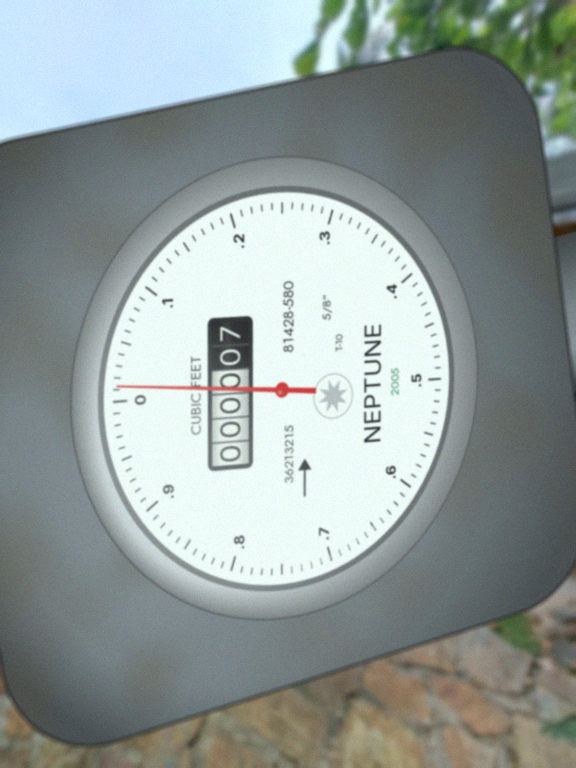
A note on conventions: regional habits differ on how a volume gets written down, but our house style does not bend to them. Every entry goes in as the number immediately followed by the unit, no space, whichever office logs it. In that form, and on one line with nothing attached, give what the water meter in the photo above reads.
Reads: 7.01ft³
